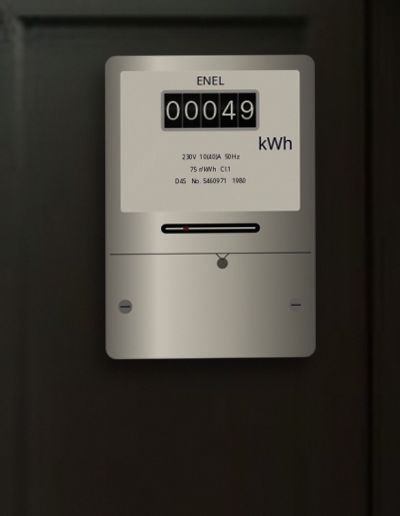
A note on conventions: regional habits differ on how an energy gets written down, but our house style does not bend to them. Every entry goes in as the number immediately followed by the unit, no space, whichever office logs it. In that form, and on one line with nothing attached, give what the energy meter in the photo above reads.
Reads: 49kWh
